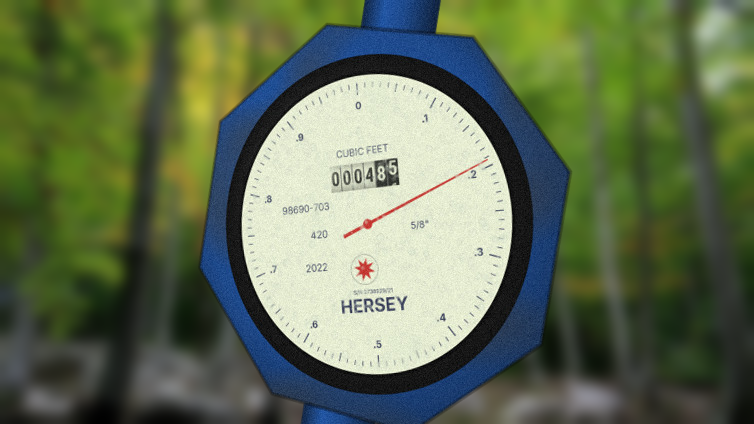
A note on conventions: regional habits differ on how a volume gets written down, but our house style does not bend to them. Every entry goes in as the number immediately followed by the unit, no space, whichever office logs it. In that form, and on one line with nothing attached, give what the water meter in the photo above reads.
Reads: 485.19ft³
